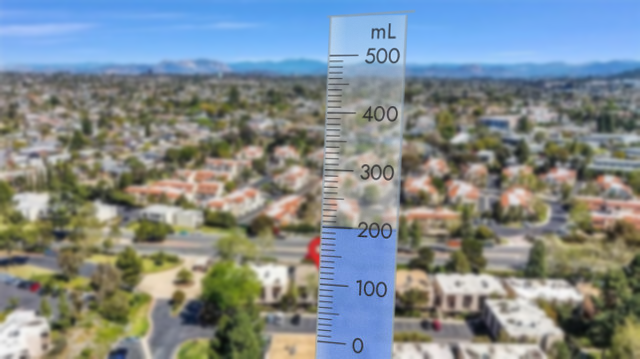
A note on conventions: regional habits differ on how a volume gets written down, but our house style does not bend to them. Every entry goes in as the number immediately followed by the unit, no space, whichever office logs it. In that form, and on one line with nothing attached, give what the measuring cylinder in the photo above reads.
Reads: 200mL
